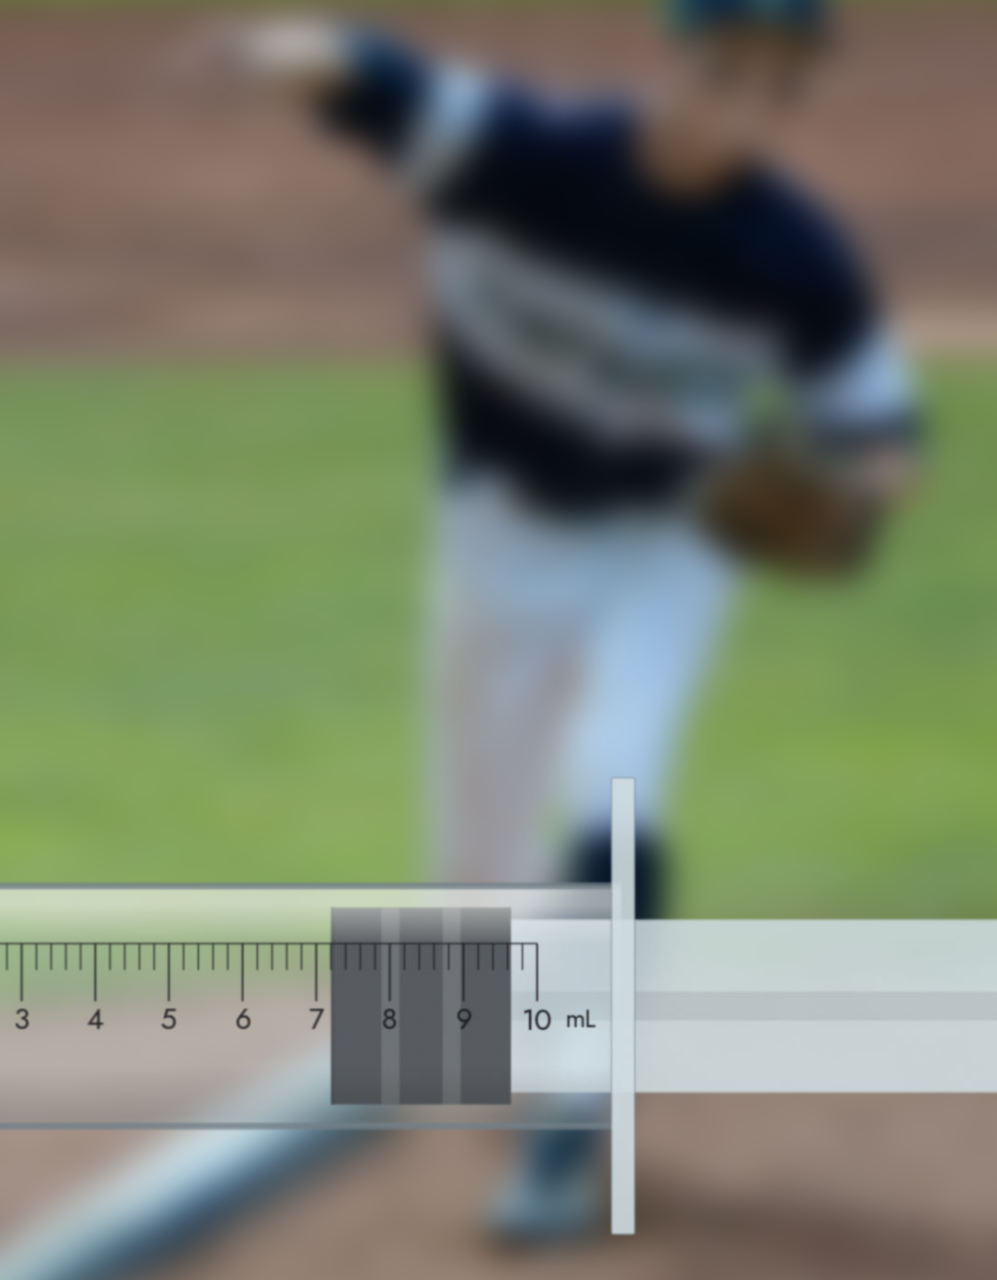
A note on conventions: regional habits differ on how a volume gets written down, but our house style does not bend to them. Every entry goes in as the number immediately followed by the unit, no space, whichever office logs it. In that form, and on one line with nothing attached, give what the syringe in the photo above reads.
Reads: 7.2mL
